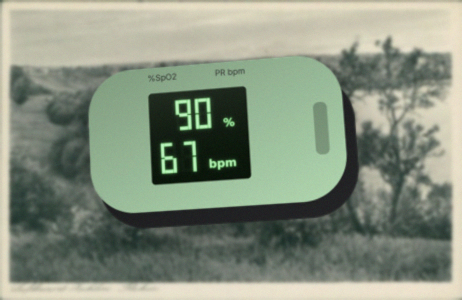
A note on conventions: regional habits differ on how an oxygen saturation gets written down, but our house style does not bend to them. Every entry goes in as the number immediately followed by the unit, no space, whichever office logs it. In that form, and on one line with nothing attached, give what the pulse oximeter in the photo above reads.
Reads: 90%
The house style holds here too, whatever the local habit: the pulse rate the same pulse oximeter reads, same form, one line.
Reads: 67bpm
